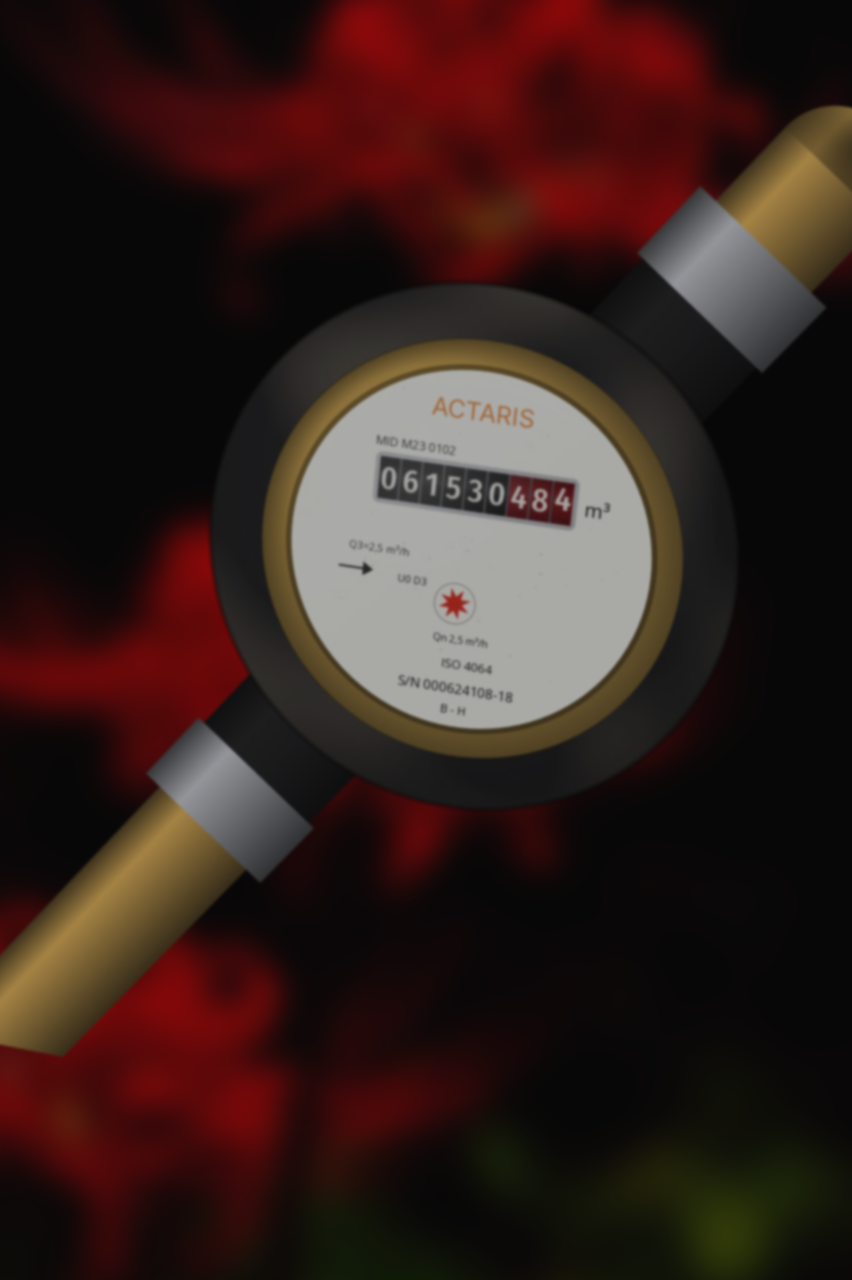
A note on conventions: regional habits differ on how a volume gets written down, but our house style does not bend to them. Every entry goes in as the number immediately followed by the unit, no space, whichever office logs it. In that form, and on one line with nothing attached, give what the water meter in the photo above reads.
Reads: 61530.484m³
